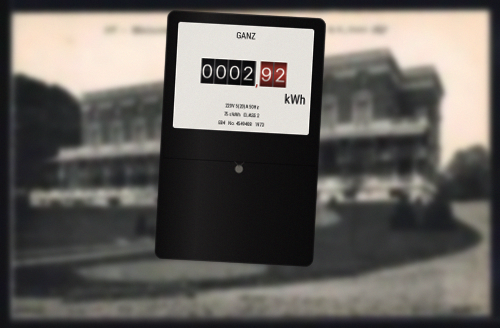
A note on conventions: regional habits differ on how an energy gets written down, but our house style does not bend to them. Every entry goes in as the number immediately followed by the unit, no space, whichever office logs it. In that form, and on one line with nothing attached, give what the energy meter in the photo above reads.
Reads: 2.92kWh
